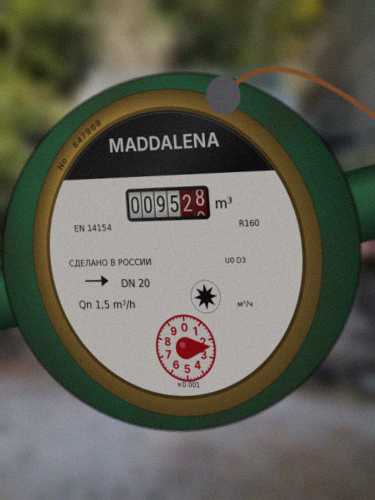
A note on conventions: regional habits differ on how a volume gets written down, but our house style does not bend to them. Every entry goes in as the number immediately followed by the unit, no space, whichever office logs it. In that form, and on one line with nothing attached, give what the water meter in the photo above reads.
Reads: 95.282m³
